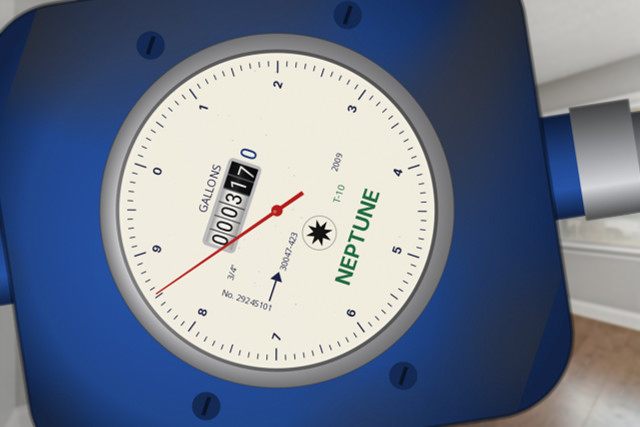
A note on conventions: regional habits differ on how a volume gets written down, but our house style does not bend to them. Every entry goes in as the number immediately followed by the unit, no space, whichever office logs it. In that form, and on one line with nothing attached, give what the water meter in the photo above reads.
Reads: 3168.5gal
